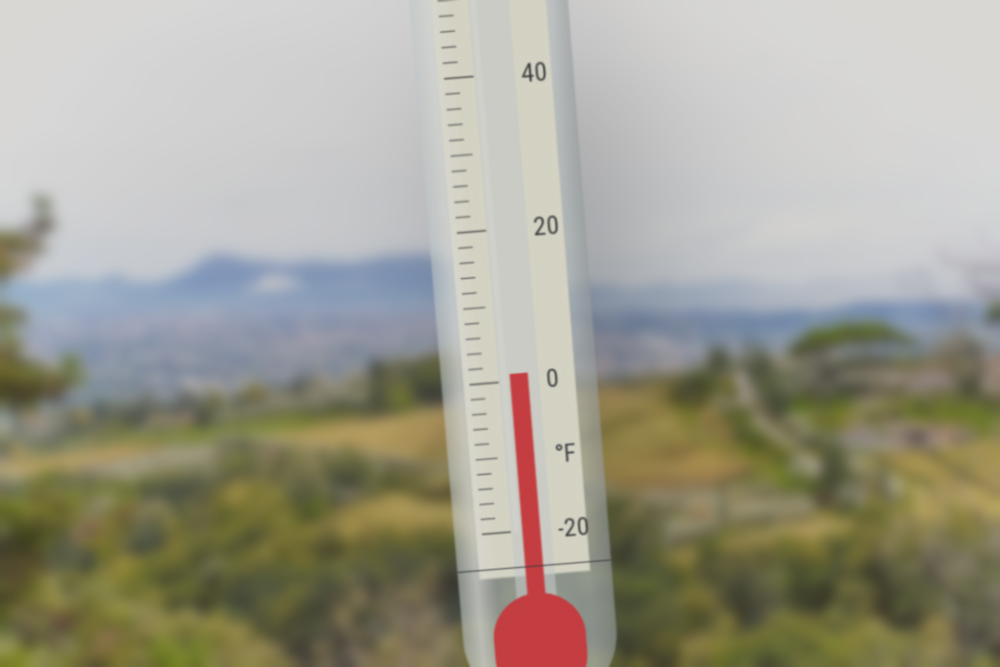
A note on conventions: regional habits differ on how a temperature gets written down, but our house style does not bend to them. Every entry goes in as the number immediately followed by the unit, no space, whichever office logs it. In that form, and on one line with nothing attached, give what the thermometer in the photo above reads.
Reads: 1°F
